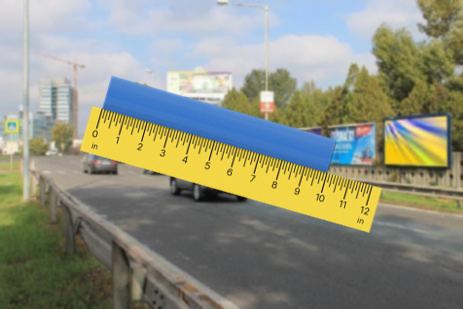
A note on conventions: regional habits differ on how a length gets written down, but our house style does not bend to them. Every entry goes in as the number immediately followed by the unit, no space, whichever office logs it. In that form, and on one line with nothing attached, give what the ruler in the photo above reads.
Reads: 10in
